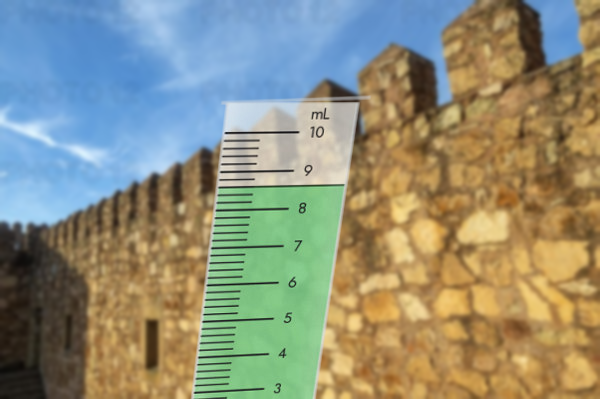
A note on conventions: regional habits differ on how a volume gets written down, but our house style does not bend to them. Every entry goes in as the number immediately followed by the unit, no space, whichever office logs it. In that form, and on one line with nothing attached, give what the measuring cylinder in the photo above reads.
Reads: 8.6mL
